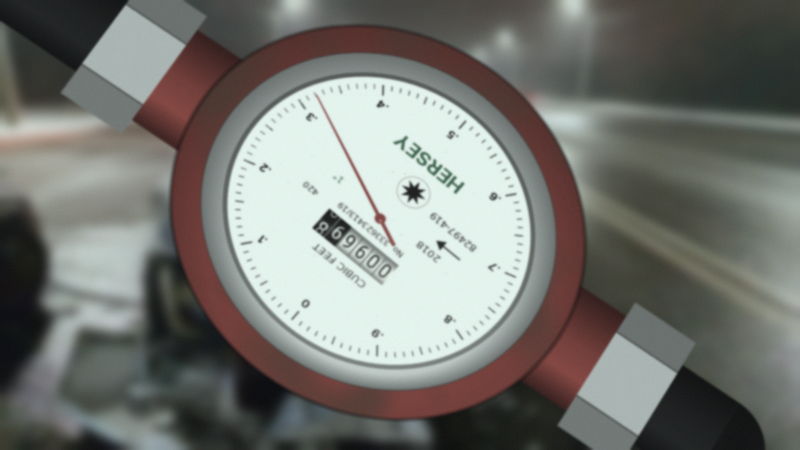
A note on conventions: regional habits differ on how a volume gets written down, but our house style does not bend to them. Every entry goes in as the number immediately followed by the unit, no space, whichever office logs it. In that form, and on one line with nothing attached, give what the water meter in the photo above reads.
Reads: 9698.32ft³
